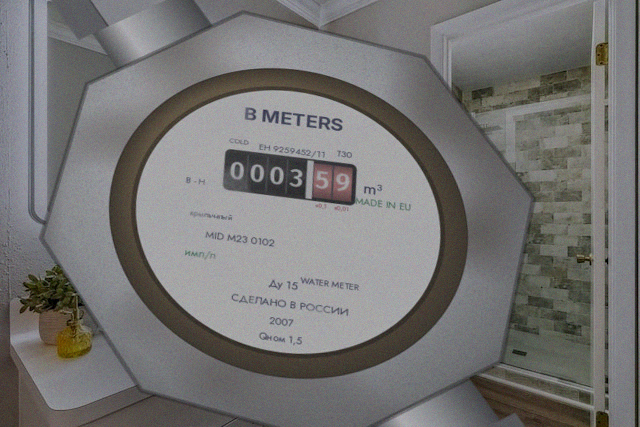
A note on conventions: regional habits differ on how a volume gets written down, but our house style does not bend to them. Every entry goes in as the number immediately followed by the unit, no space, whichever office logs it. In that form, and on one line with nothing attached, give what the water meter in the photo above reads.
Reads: 3.59m³
